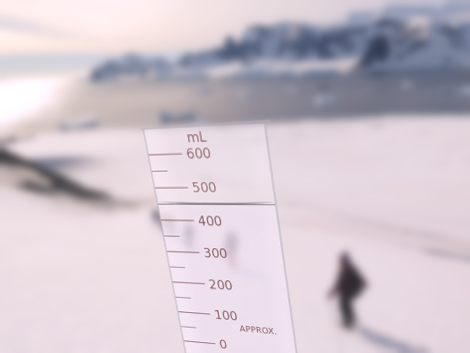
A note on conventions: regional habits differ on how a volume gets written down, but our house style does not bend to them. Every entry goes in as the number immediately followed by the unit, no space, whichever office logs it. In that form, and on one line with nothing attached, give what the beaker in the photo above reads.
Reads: 450mL
